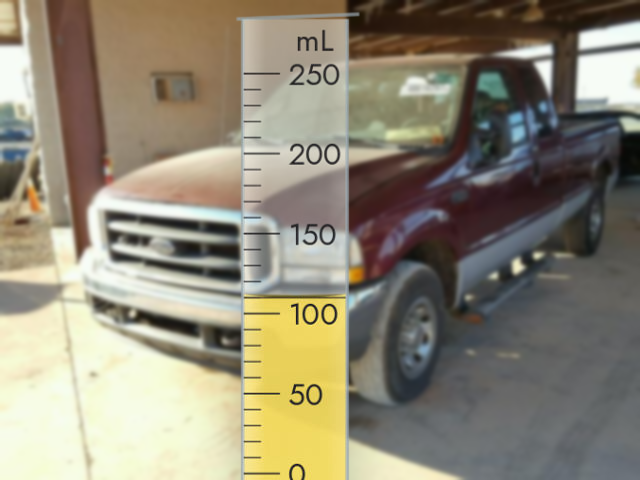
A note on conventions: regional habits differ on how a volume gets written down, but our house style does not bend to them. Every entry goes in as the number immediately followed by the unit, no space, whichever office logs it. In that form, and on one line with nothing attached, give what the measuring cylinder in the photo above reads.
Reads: 110mL
